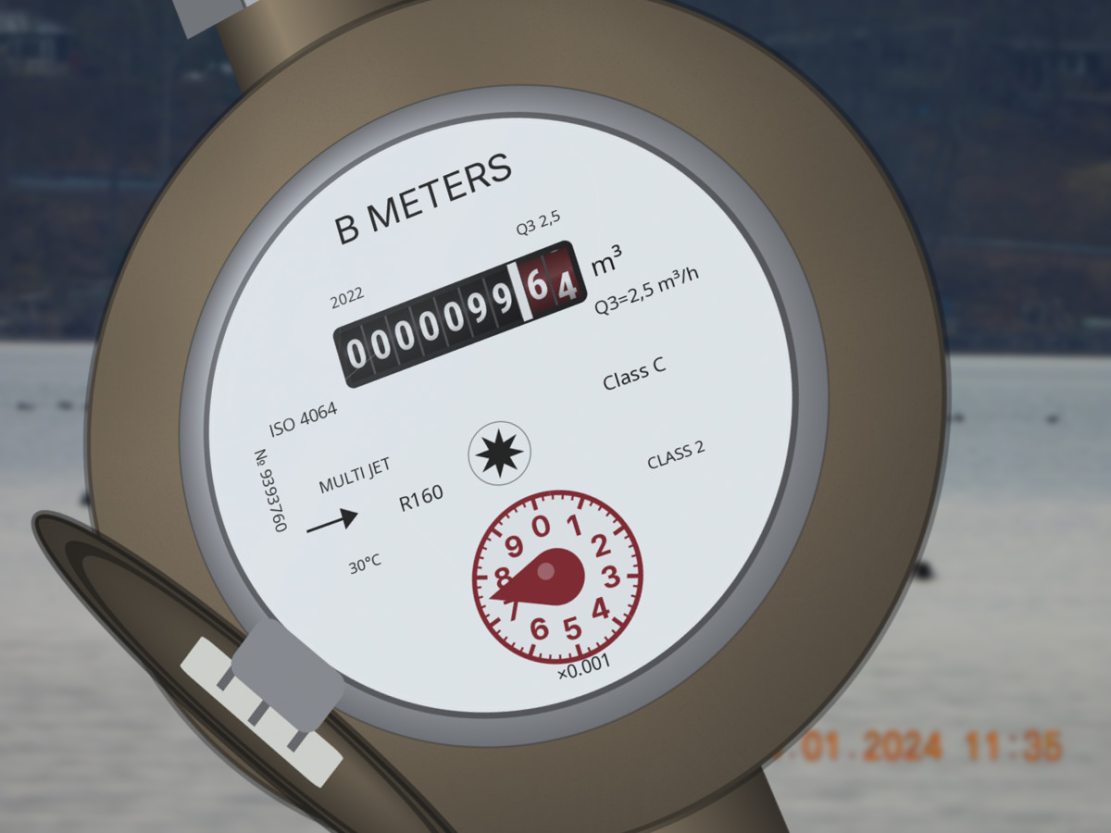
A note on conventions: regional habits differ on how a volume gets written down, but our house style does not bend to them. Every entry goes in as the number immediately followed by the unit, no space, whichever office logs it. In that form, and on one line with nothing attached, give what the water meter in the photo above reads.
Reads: 99.637m³
